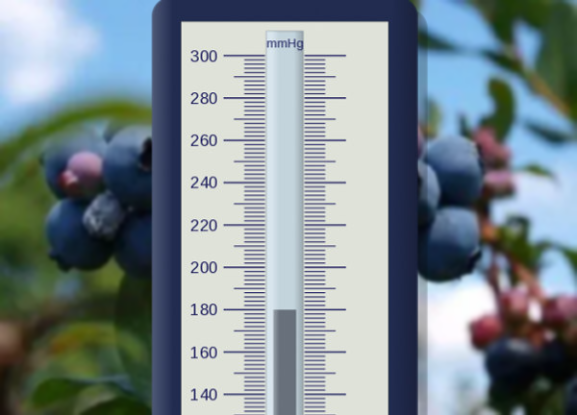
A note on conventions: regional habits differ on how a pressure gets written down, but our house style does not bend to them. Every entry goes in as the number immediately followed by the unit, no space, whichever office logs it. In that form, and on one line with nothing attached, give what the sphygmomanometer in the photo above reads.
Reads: 180mmHg
